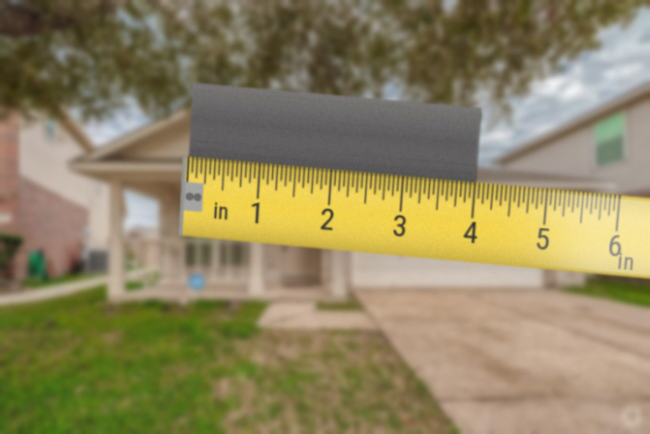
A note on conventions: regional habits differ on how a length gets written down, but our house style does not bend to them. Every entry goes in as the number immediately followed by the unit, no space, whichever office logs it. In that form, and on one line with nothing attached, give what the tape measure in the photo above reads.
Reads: 4in
